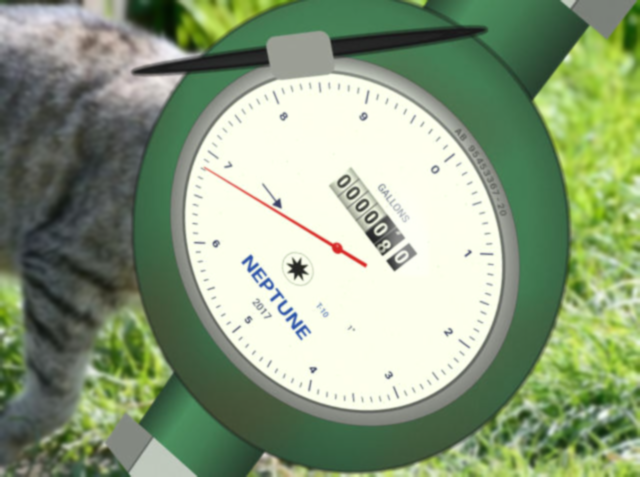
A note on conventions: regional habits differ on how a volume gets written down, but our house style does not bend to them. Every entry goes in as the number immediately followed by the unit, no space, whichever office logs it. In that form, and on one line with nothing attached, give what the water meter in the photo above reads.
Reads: 76.8gal
